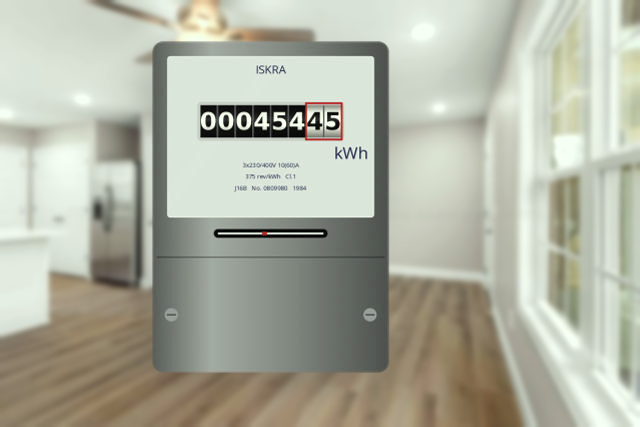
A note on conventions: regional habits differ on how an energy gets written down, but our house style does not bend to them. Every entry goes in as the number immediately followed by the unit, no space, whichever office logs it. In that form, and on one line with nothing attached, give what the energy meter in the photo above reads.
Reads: 454.45kWh
